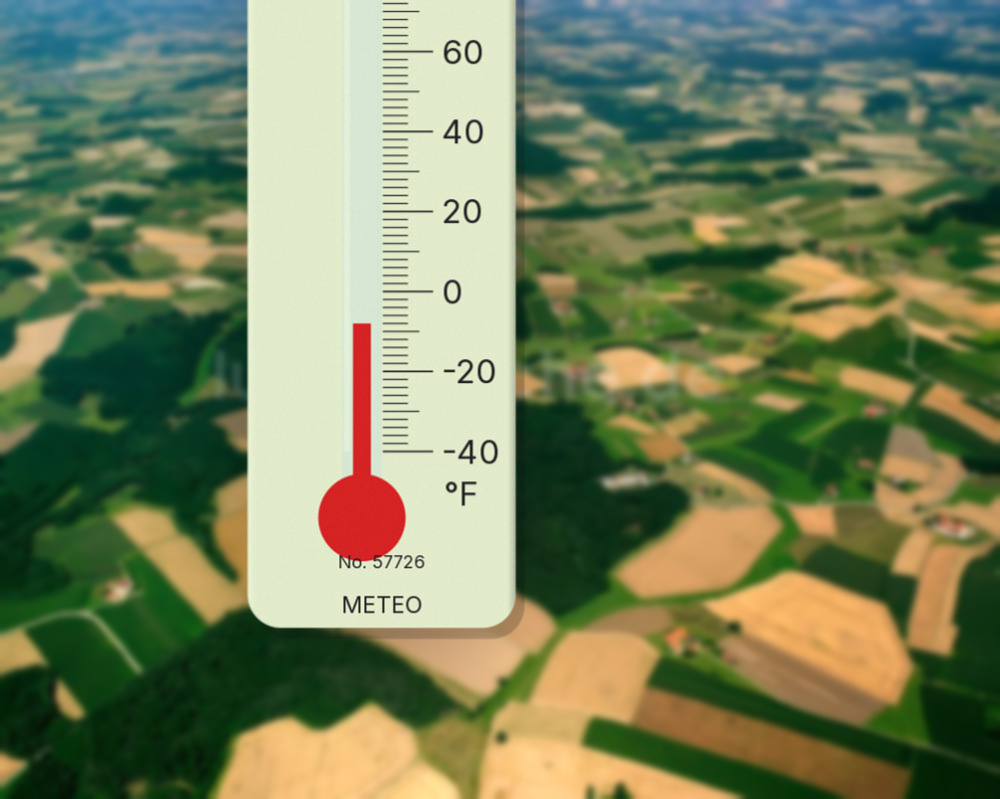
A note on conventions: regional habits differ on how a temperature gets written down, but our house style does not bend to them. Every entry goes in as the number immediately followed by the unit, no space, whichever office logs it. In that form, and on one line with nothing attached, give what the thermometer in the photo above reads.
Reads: -8°F
